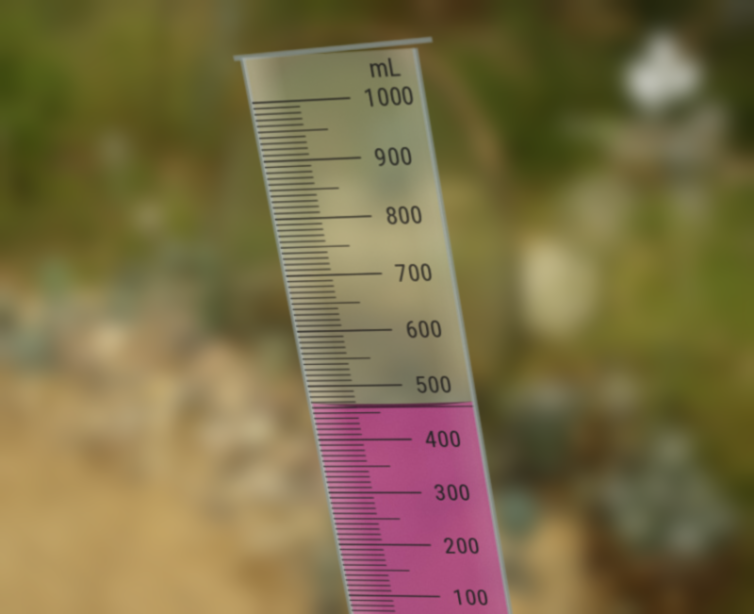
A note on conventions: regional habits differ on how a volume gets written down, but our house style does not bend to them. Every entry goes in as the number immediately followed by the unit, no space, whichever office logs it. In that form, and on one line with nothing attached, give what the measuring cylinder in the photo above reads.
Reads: 460mL
